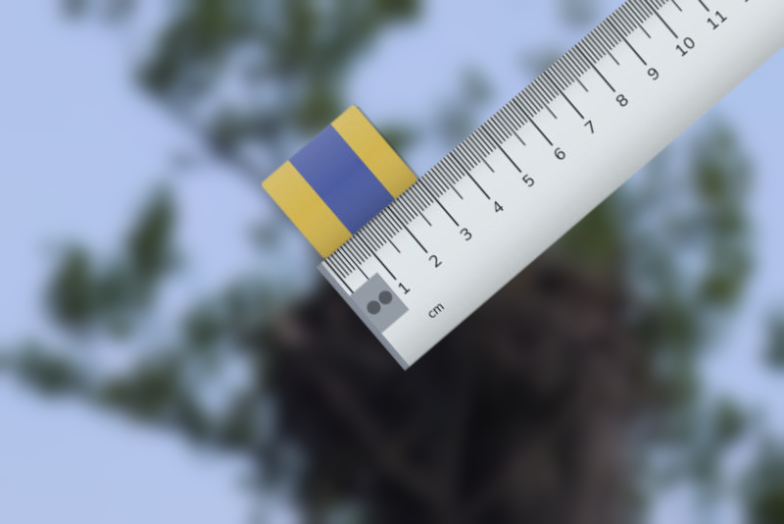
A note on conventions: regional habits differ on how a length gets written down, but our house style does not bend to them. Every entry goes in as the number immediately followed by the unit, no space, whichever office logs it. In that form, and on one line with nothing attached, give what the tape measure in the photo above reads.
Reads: 3cm
